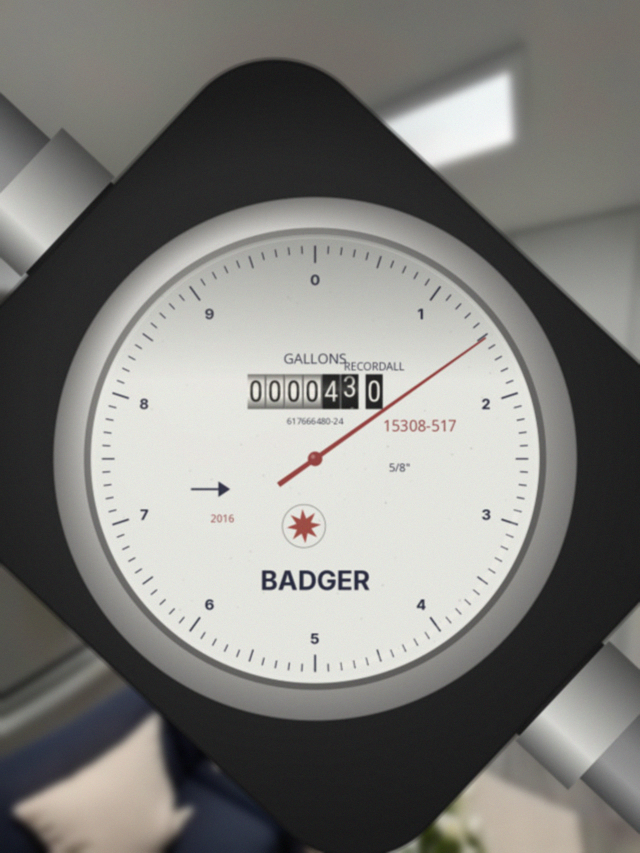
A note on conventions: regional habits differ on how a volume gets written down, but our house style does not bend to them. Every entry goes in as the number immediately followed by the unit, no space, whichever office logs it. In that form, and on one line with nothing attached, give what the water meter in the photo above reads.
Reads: 431.5gal
